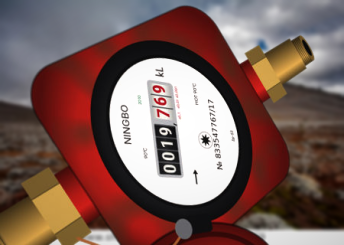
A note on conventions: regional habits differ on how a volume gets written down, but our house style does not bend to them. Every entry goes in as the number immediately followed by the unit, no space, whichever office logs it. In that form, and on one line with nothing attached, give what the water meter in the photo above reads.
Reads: 19.769kL
